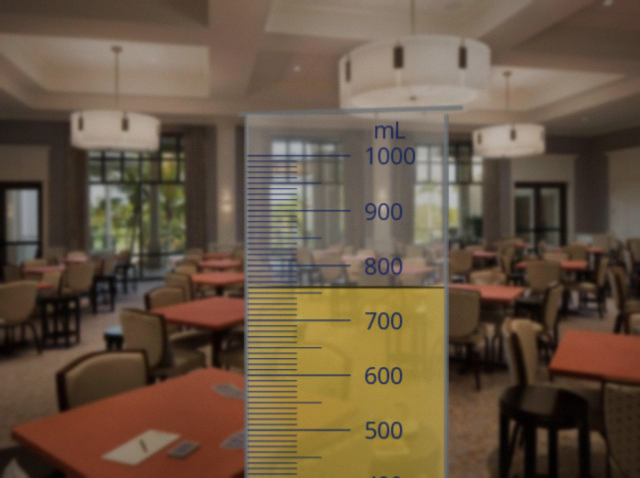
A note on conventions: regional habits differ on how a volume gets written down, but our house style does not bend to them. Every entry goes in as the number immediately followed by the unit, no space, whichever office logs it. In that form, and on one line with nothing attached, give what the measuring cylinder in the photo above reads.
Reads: 760mL
